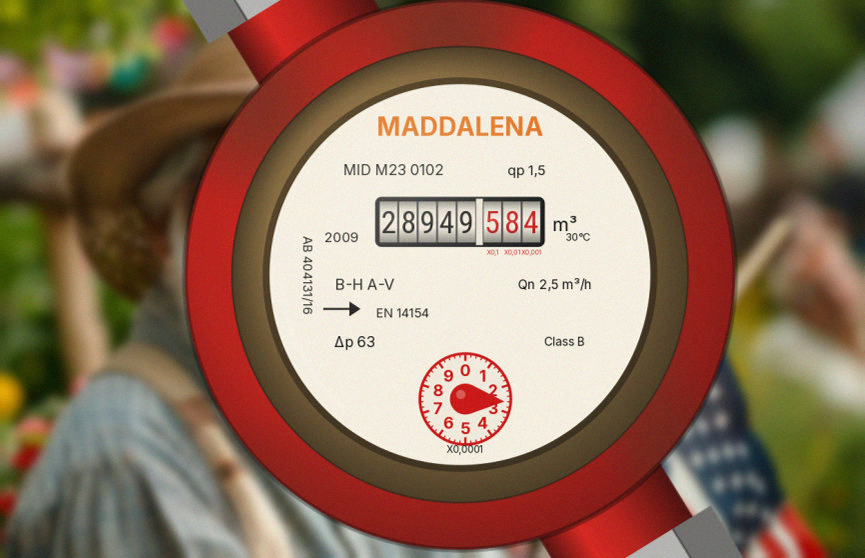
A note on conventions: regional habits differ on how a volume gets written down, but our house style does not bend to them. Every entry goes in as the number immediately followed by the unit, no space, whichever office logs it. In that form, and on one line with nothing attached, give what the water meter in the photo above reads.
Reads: 28949.5842m³
